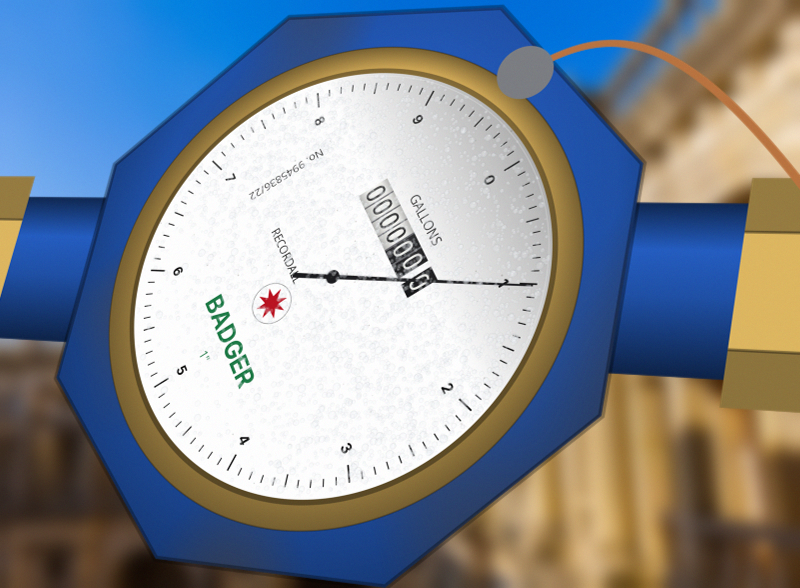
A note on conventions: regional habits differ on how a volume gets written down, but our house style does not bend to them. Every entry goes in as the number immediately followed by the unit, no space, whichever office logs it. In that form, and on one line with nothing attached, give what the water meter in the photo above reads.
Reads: 1.0gal
